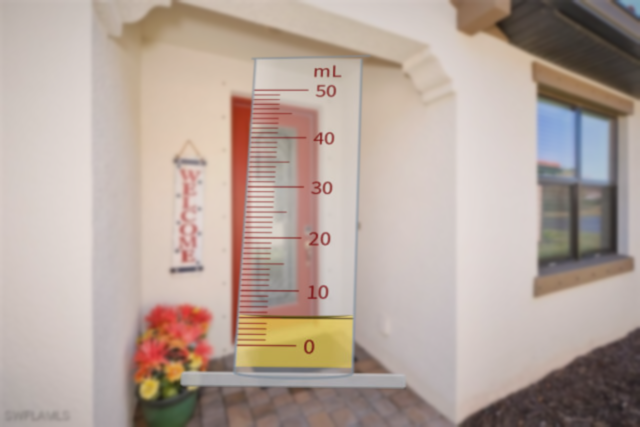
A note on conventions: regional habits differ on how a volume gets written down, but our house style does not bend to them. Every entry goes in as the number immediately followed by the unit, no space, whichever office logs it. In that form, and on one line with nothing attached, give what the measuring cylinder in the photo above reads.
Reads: 5mL
